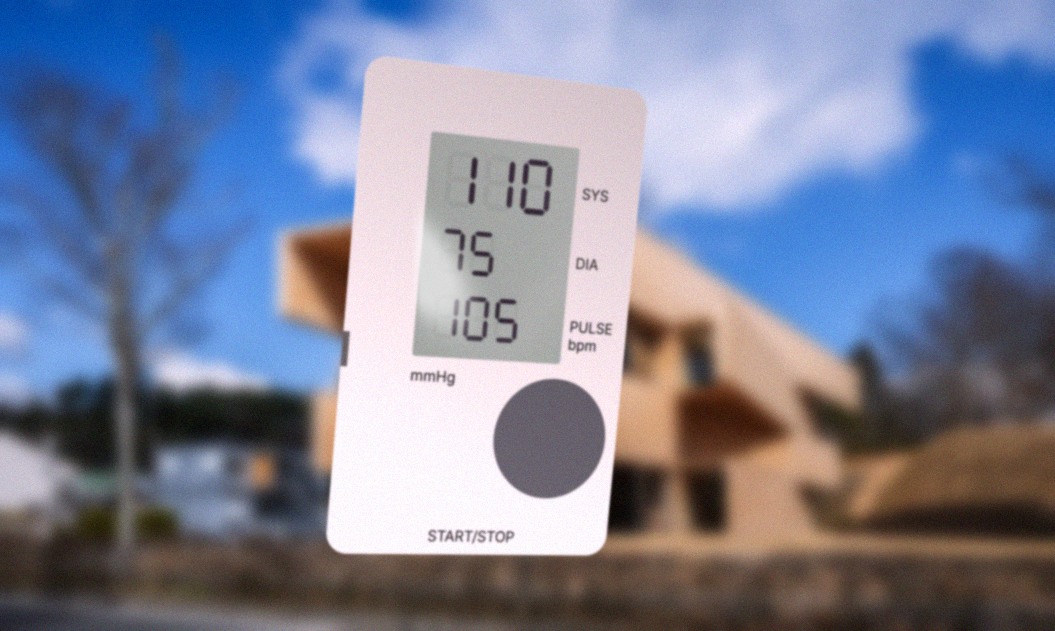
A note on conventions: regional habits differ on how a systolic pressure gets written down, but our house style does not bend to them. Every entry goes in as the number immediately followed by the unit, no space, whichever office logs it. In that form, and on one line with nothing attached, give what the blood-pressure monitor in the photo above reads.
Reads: 110mmHg
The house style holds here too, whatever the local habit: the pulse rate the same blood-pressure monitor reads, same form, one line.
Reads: 105bpm
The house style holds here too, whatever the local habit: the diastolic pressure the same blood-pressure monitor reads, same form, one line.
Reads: 75mmHg
